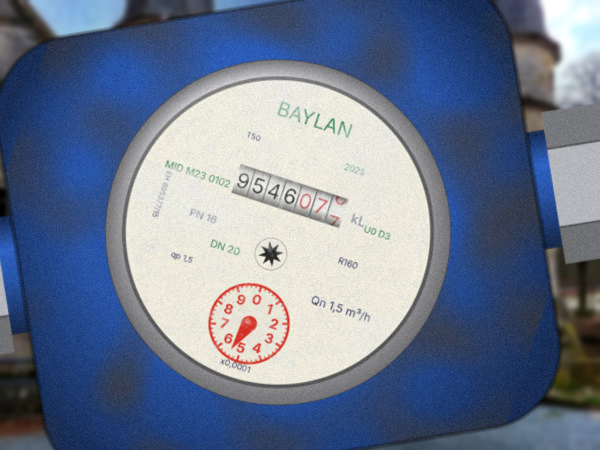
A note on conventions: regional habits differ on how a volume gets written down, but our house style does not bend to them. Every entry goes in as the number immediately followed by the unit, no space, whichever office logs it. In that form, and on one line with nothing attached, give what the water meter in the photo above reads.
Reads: 9546.0765kL
